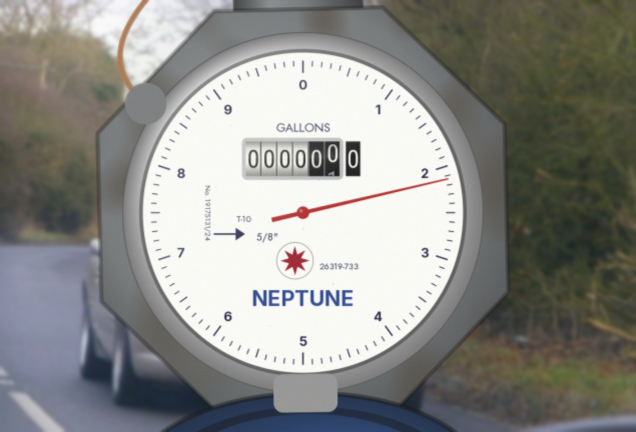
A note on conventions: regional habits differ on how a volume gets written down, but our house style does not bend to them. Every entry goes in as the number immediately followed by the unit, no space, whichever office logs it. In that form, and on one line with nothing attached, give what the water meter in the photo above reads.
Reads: 2.1gal
